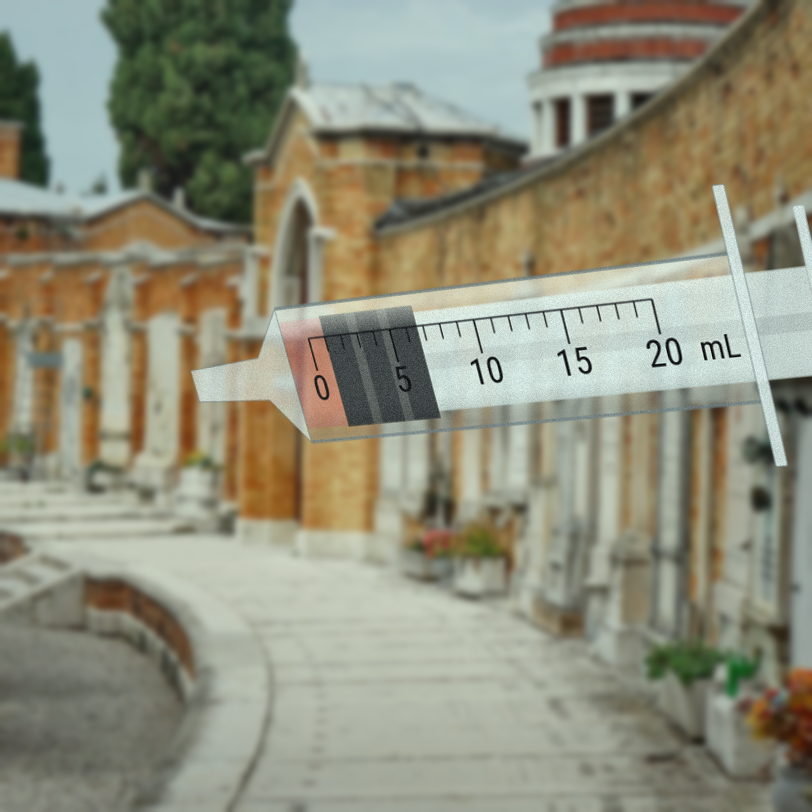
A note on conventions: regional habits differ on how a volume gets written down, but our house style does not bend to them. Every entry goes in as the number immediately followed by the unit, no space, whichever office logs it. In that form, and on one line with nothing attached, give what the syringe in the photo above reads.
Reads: 1mL
